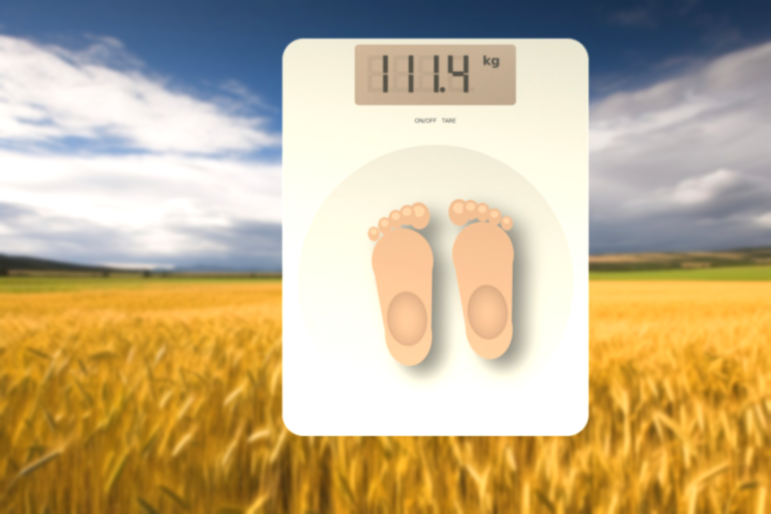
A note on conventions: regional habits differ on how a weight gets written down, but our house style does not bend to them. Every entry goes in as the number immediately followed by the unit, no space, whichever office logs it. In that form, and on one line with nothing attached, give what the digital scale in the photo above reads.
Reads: 111.4kg
